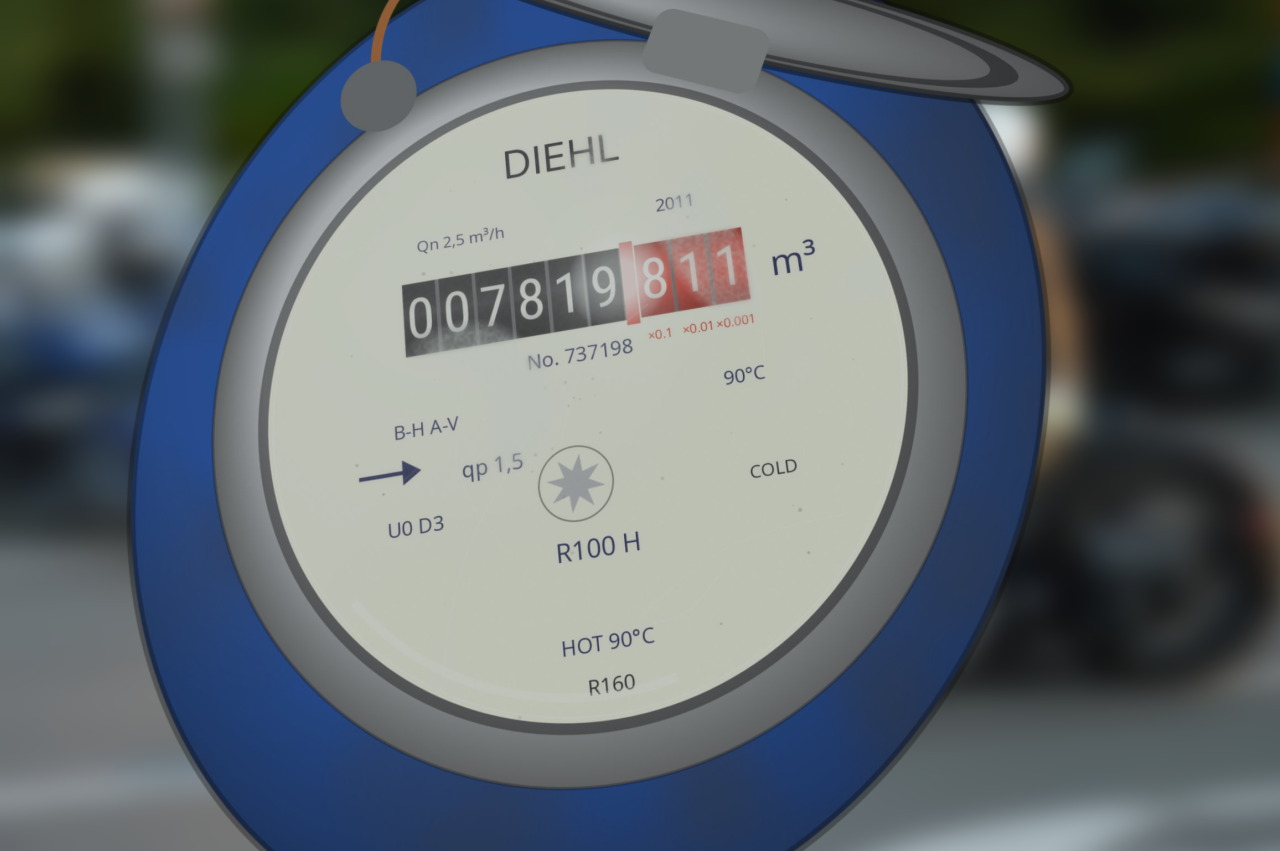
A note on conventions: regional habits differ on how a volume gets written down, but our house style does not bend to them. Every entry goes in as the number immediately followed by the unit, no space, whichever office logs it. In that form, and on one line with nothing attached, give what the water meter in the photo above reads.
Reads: 7819.811m³
